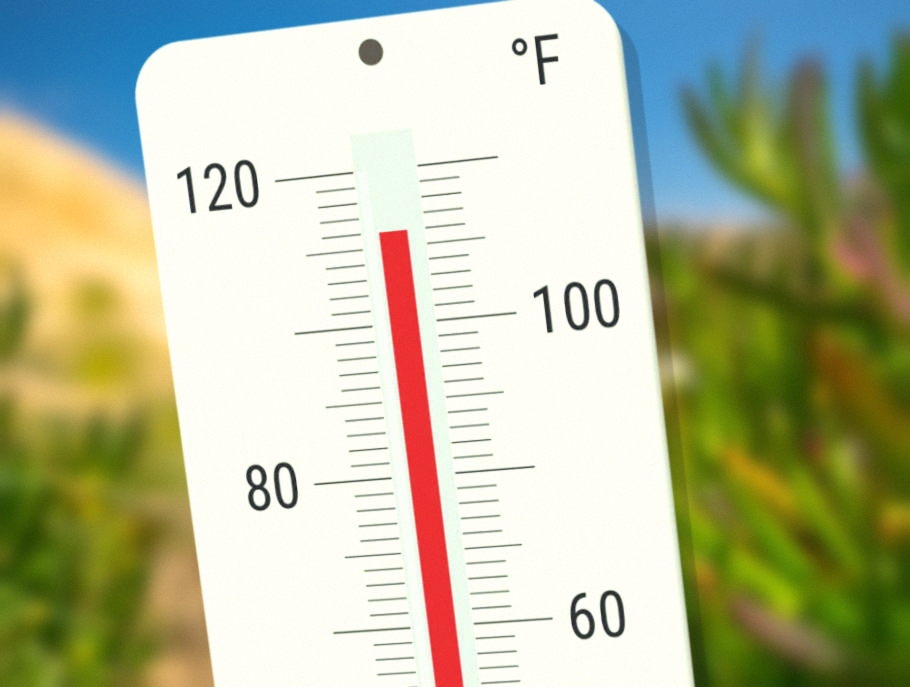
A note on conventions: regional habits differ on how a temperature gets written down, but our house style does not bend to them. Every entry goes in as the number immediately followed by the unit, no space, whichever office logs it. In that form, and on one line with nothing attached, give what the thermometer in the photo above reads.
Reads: 112°F
